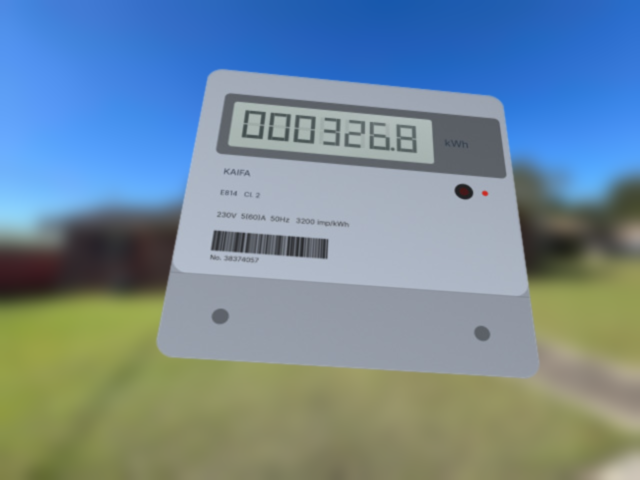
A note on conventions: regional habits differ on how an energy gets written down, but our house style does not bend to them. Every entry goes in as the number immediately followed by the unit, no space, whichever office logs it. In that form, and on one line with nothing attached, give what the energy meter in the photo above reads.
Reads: 326.8kWh
